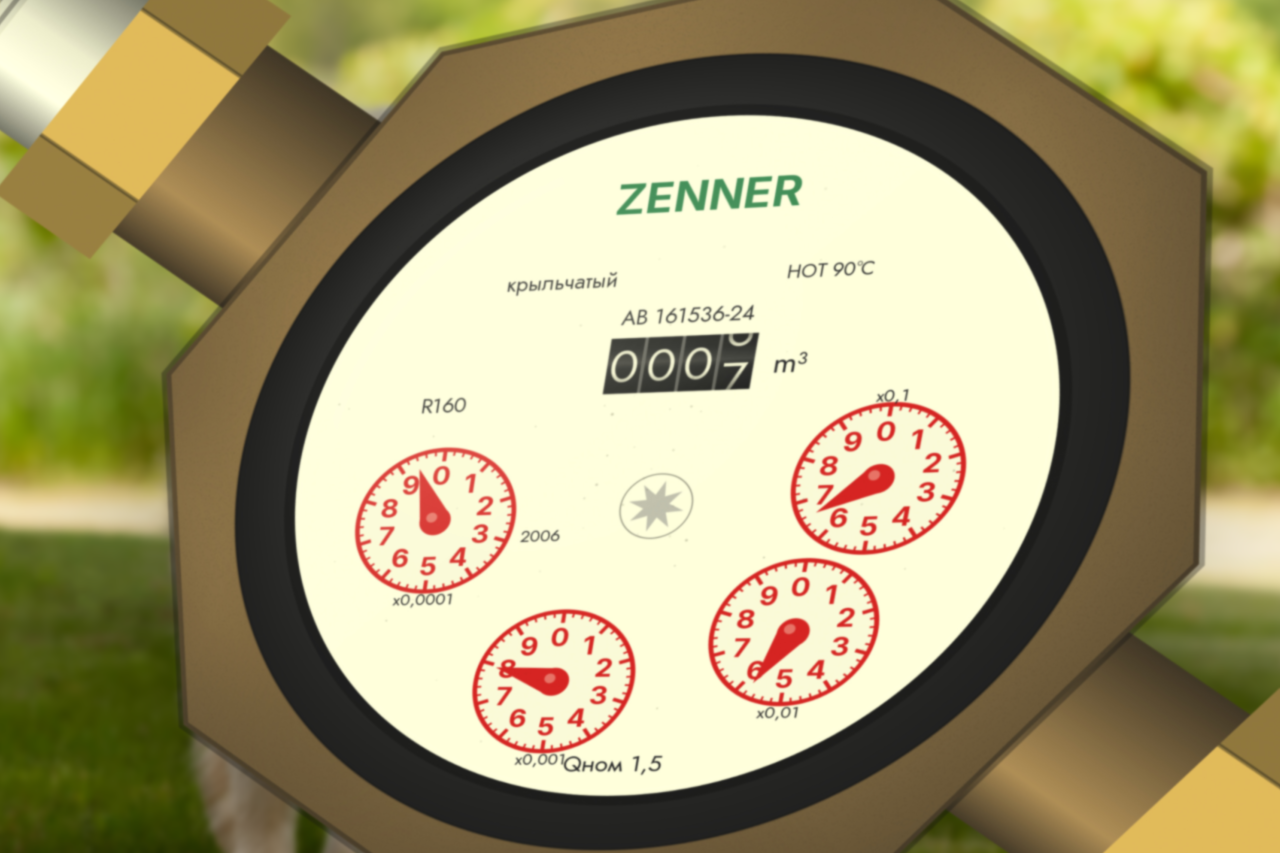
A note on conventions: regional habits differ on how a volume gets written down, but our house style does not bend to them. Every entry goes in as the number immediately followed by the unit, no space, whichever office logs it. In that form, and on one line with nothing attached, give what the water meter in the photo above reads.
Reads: 6.6579m³
